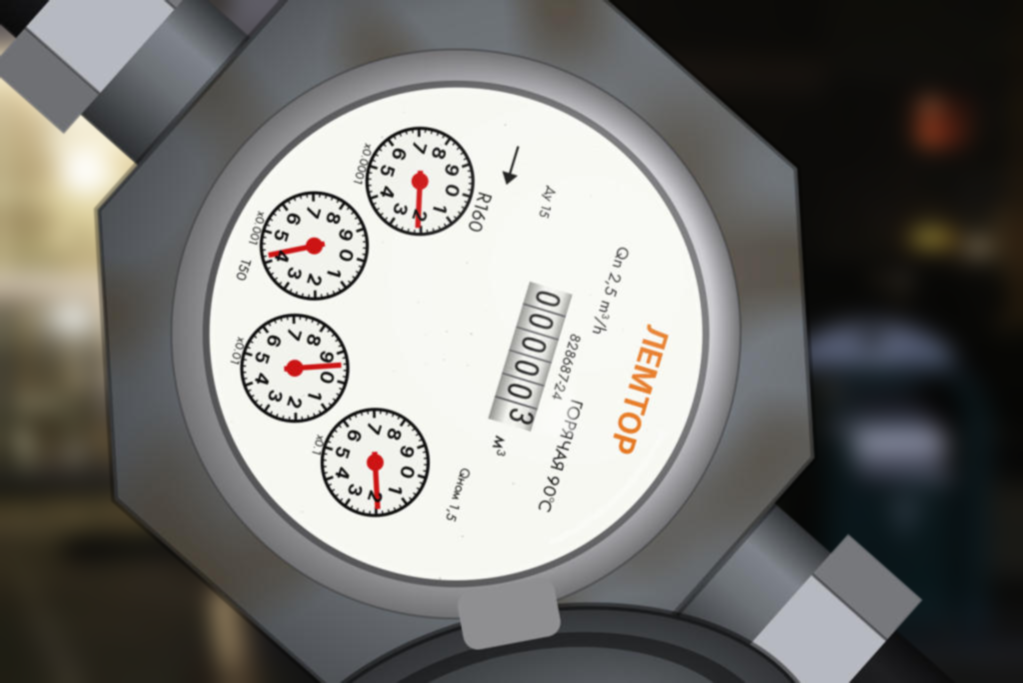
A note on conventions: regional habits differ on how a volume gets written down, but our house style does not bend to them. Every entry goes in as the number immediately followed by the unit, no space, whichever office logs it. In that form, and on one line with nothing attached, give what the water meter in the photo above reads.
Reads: 3.1942m³
